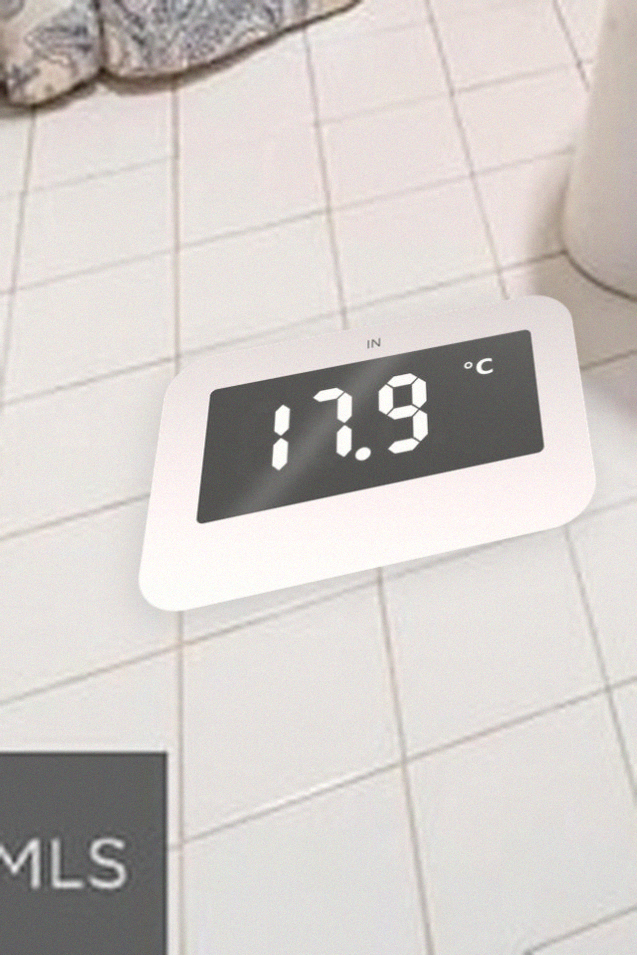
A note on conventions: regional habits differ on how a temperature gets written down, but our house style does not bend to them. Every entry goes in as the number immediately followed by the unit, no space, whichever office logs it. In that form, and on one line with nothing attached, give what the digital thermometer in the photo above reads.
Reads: 17.9°C
